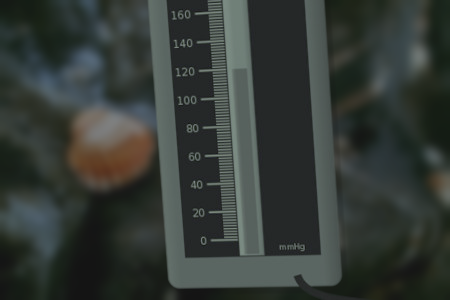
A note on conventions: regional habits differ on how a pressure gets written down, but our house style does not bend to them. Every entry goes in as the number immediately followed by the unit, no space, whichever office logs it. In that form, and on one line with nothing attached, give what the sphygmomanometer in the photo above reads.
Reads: 120mmHg
